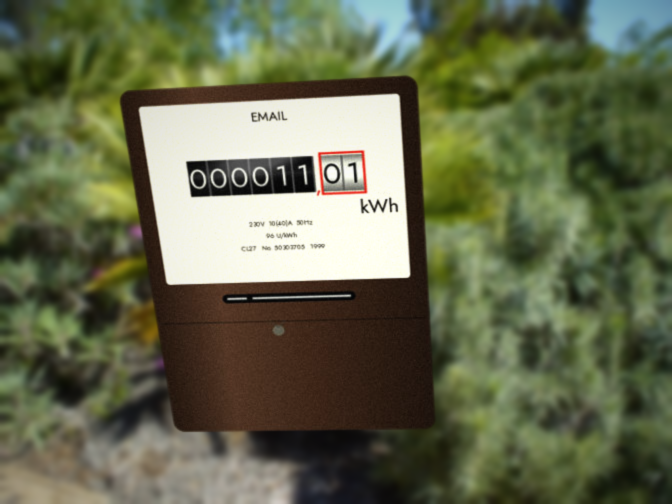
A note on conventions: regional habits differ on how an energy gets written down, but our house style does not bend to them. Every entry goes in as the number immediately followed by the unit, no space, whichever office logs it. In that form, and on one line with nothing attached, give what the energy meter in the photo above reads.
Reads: 11.01kWh
